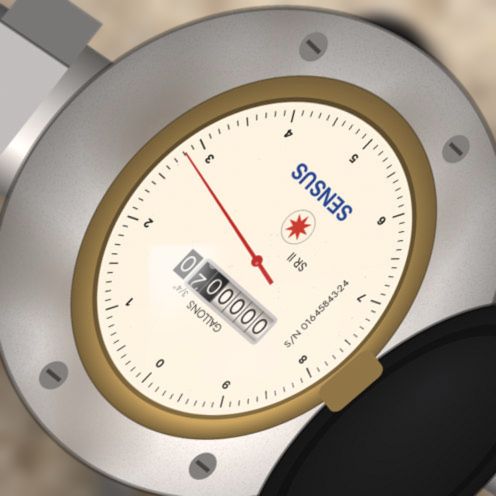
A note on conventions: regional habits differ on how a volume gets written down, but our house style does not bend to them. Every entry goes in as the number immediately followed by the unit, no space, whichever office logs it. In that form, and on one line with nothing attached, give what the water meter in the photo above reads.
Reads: 22.8gal
